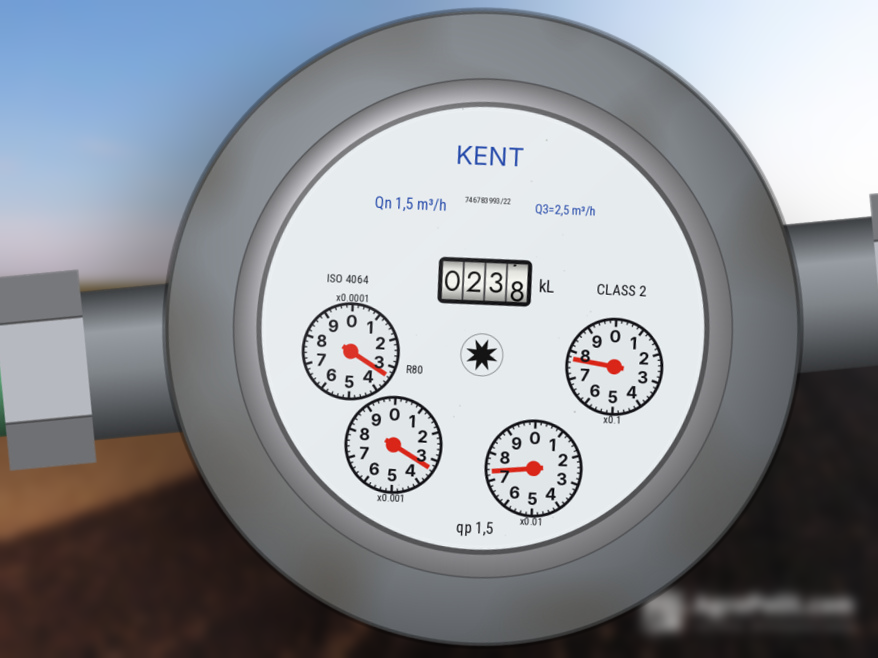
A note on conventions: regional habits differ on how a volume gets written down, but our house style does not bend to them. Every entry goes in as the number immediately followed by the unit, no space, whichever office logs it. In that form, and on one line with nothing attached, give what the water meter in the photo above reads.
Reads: 237.7733kL
